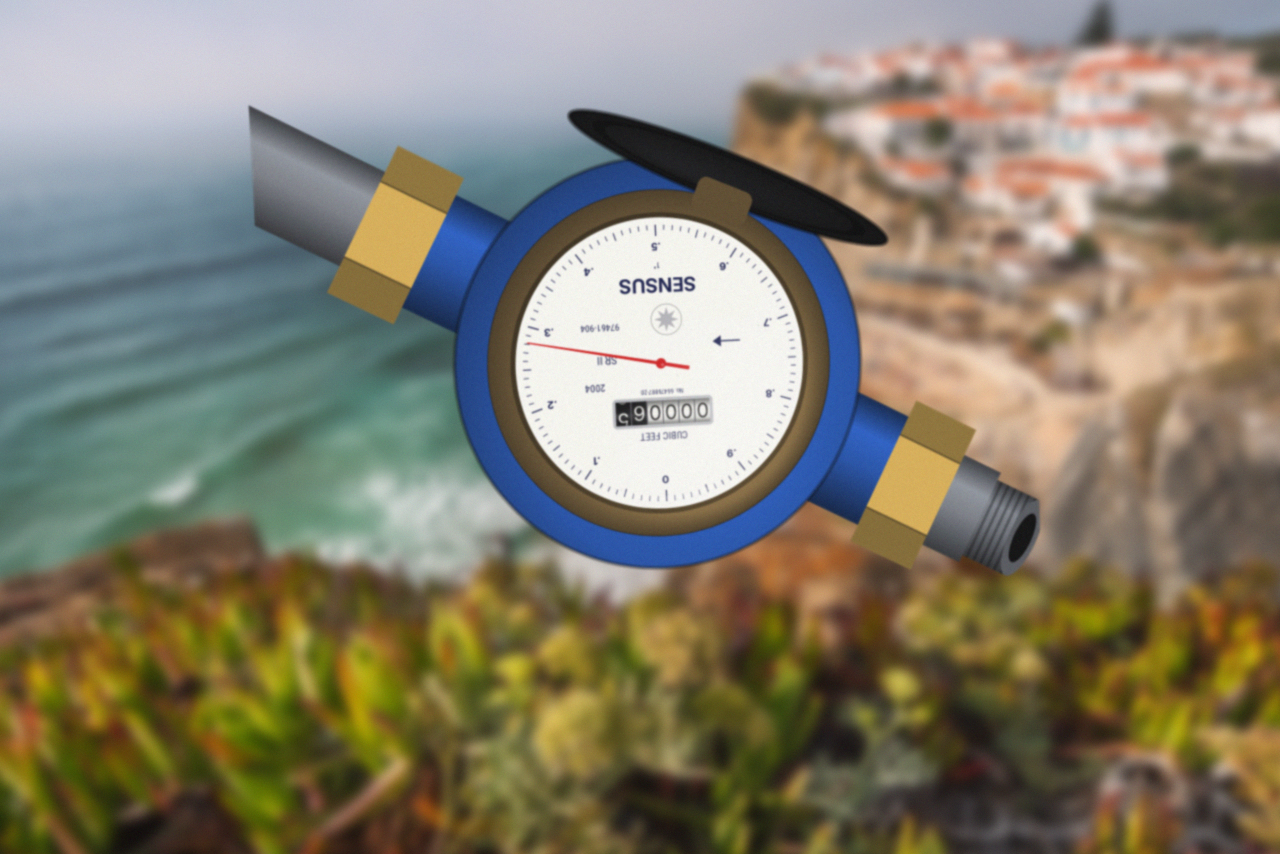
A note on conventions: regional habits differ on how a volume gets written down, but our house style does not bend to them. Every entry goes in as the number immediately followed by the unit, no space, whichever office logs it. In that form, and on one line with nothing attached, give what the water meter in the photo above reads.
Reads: 65.28ft³
